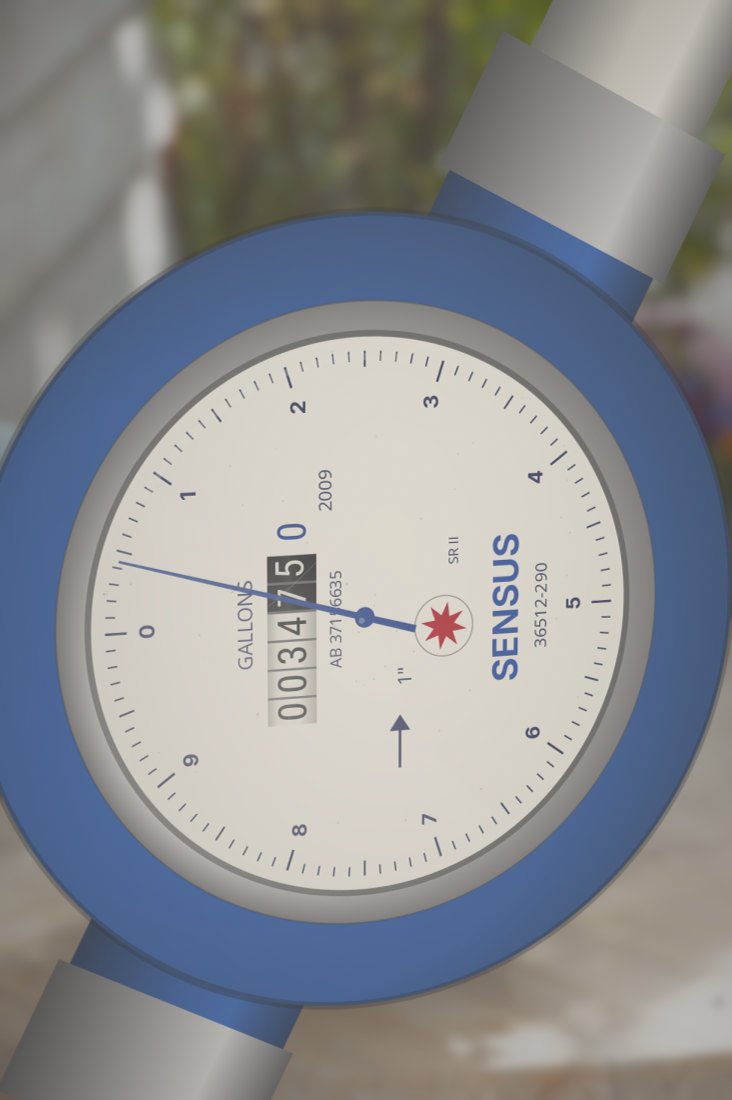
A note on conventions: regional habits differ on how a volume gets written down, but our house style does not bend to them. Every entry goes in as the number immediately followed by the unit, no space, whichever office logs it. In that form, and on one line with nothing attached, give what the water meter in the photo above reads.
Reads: 34750.4gal
